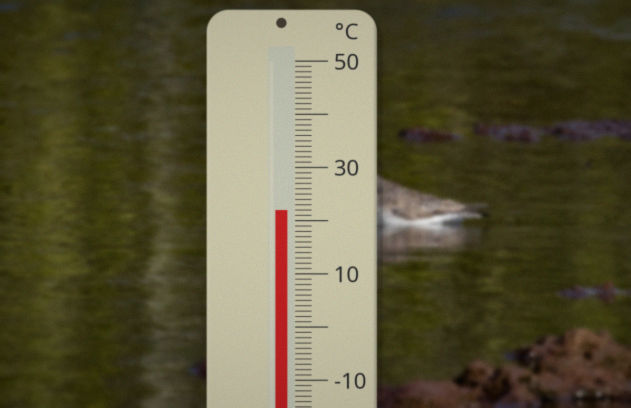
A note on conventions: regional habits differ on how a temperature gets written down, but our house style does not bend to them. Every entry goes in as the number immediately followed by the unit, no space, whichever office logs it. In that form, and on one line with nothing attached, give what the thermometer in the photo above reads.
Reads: 22°C
